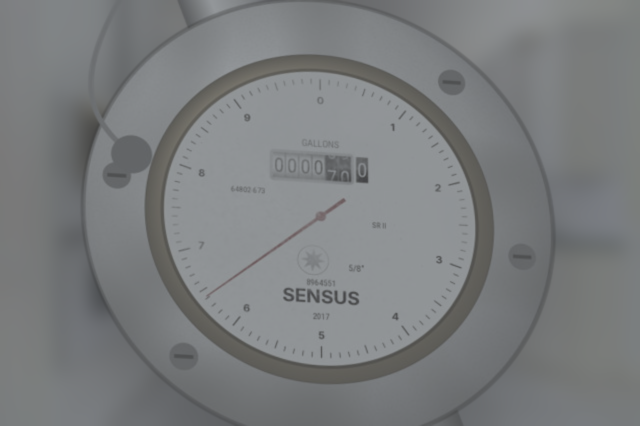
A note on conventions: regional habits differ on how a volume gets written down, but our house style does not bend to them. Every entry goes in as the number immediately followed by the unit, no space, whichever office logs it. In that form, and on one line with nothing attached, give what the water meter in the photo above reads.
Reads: 696.4gal
